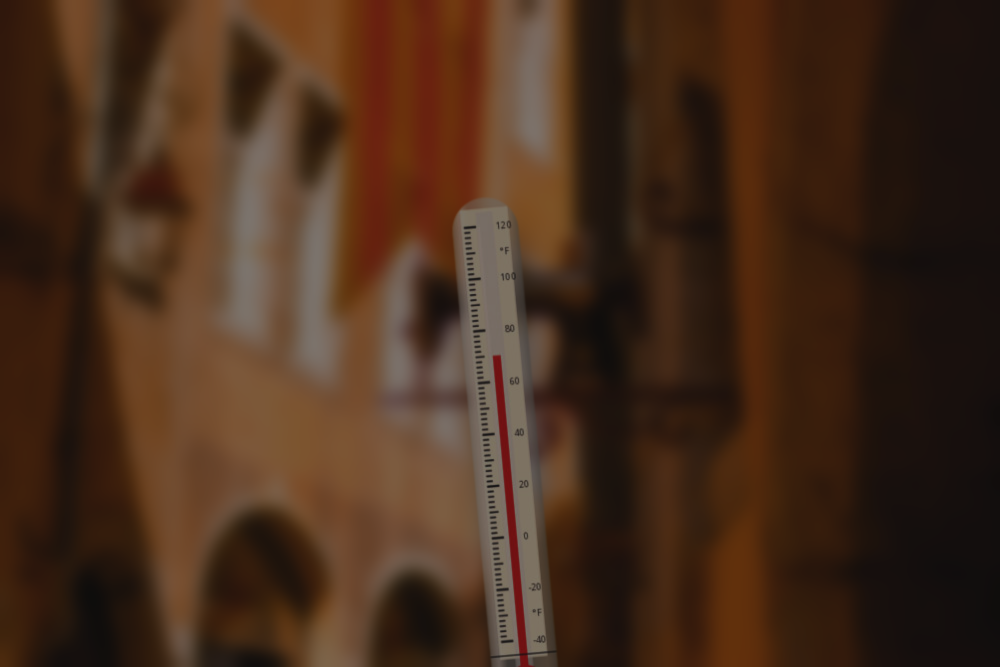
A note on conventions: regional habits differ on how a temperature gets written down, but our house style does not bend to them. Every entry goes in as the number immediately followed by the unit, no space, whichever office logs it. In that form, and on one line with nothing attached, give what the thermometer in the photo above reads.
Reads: 70°F
